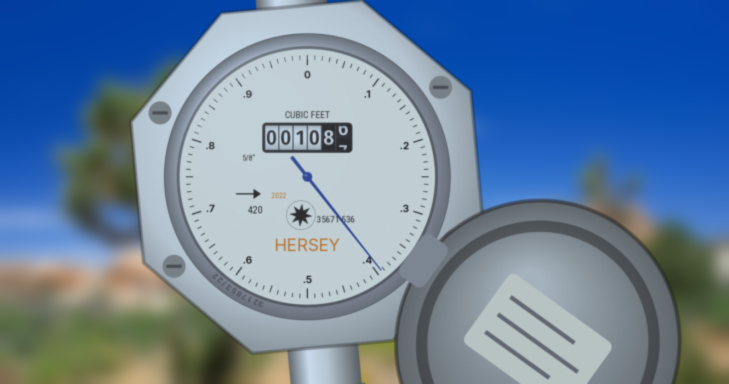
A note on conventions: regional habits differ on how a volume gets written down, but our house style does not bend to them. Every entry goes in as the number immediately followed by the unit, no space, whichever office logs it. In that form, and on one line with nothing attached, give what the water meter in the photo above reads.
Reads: 1086.39ft³
